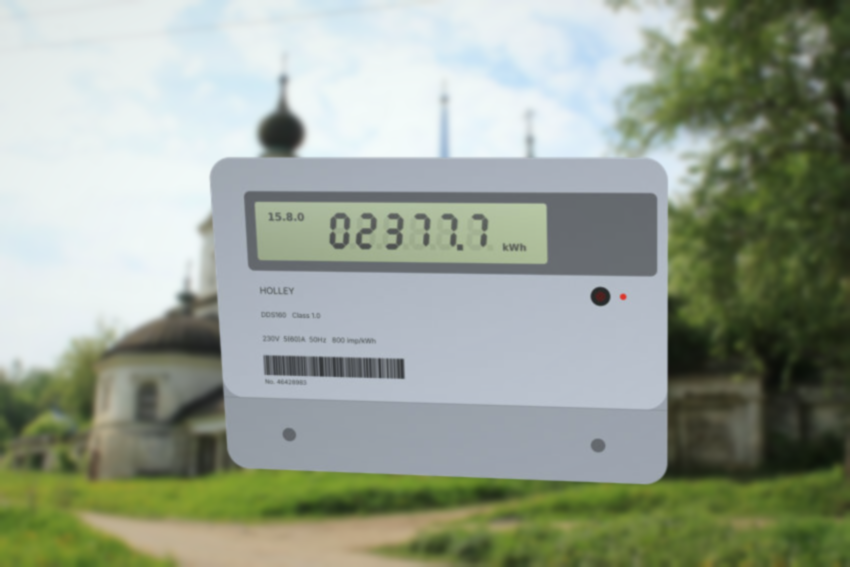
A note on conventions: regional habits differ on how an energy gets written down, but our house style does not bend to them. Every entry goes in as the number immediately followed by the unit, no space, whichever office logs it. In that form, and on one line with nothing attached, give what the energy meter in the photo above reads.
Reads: 2377.7kWh
